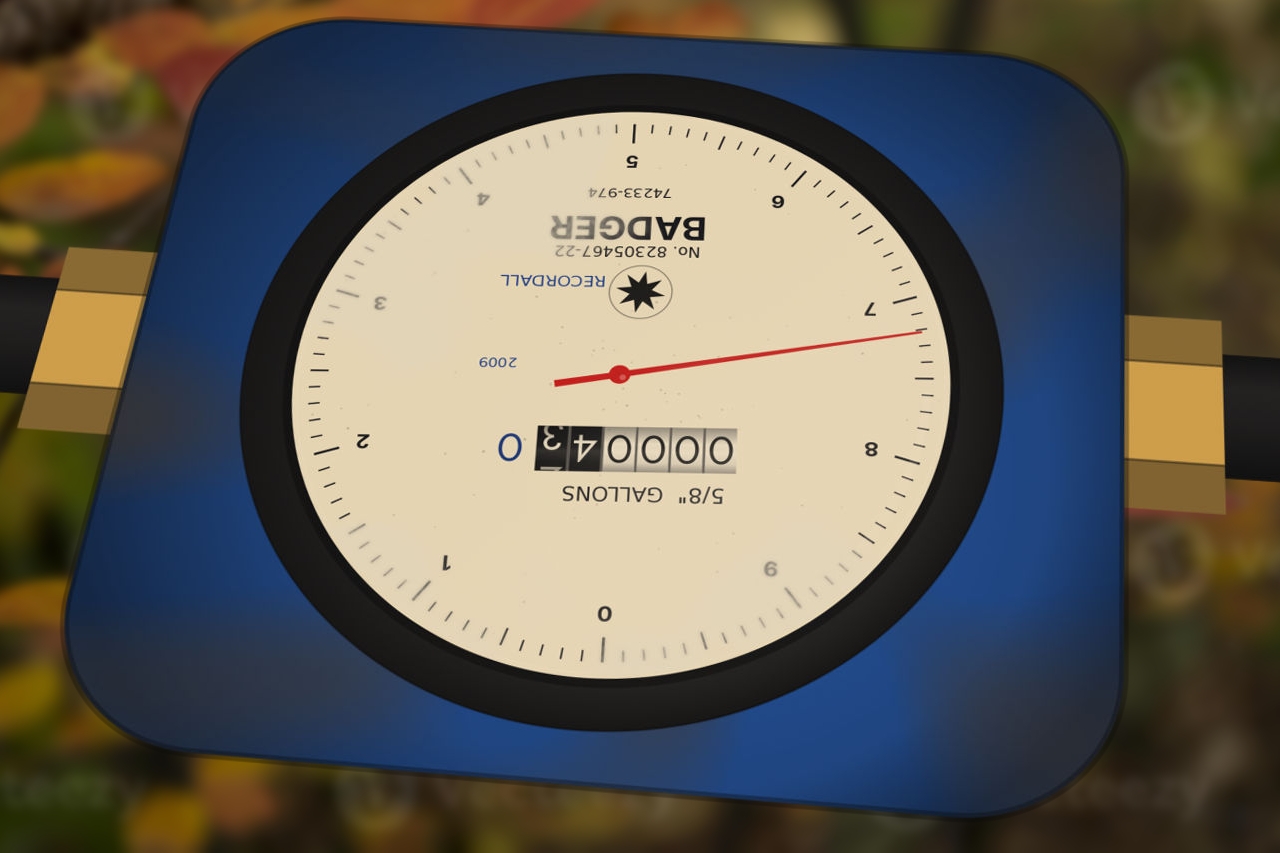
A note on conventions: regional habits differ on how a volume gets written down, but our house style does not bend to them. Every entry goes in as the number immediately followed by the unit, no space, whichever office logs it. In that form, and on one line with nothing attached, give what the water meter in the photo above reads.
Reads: 427.2gal
